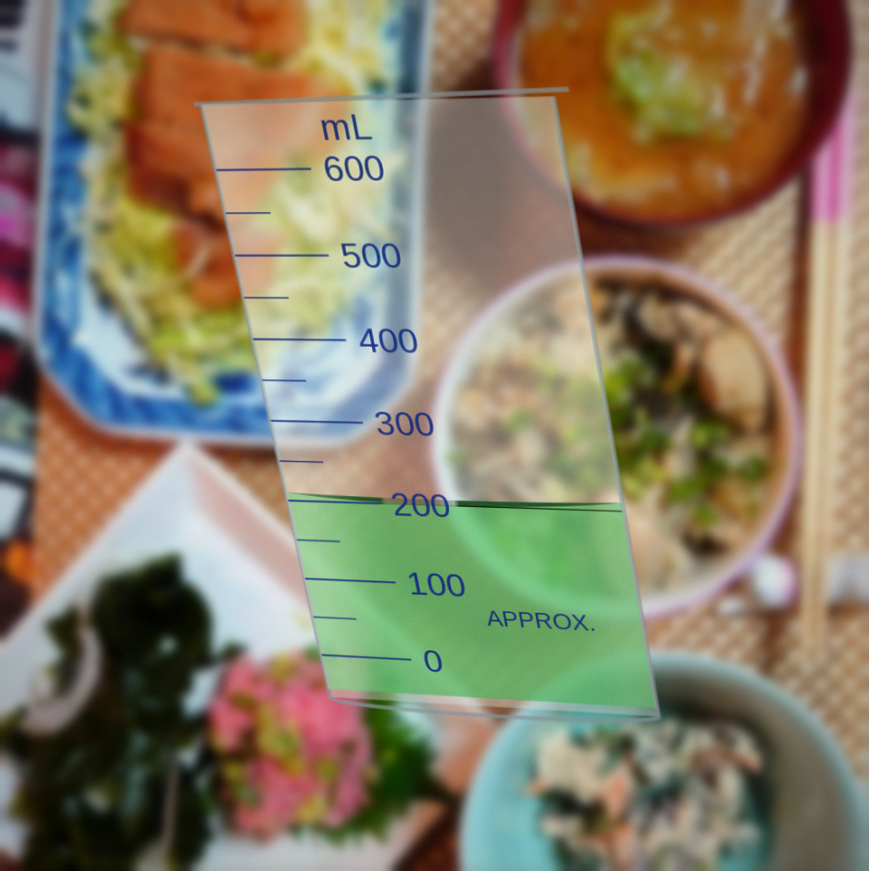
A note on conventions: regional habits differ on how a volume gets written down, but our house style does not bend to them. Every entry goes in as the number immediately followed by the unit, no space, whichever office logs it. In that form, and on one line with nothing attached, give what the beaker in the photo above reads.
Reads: 200mL
